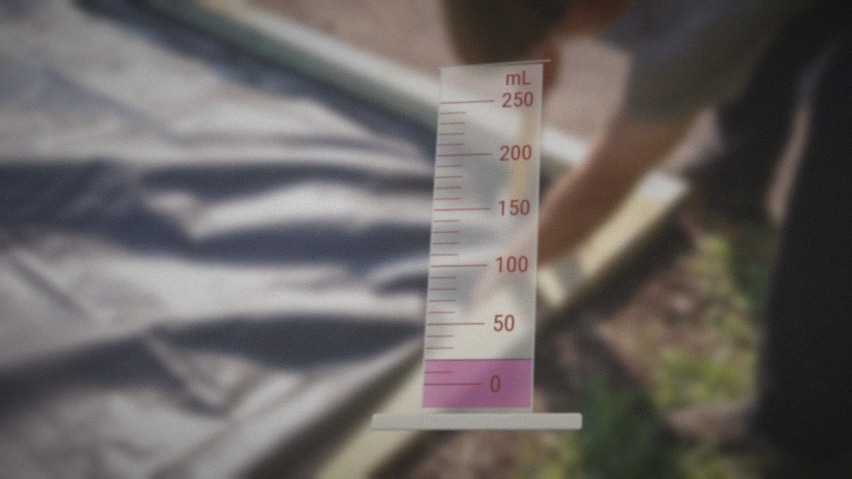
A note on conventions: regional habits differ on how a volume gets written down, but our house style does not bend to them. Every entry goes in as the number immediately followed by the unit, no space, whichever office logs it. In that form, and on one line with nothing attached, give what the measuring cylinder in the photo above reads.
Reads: 20mL
